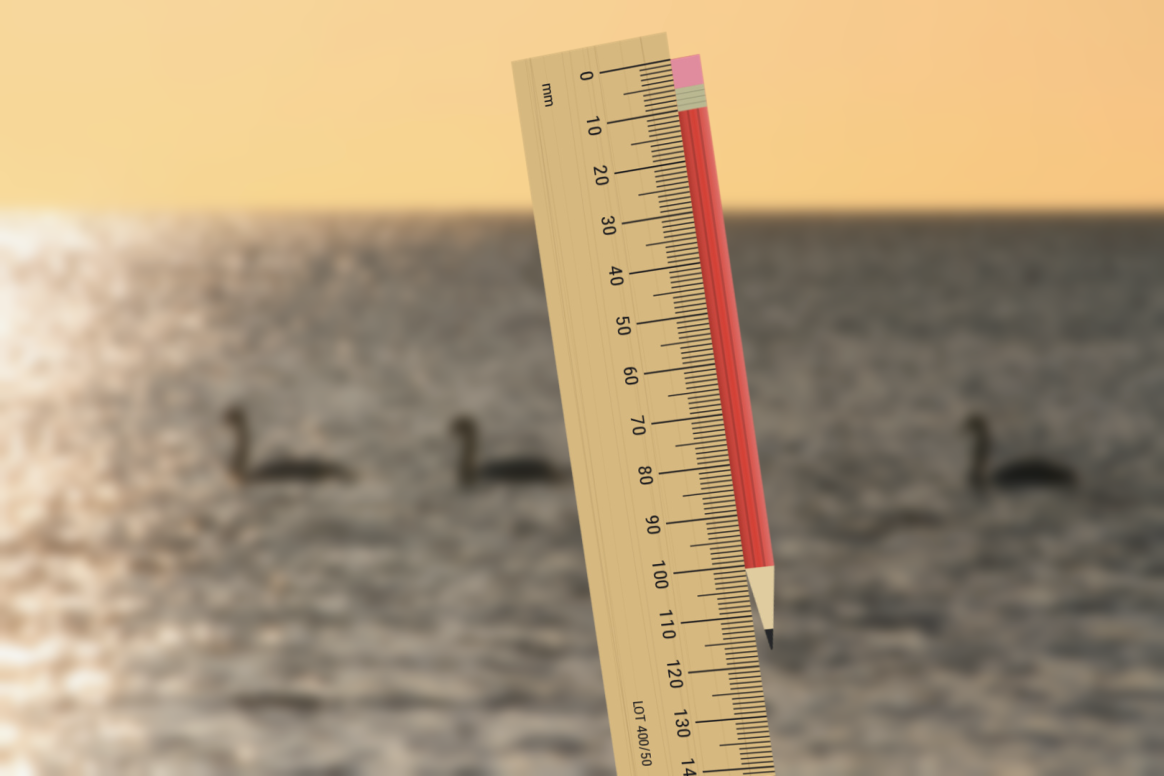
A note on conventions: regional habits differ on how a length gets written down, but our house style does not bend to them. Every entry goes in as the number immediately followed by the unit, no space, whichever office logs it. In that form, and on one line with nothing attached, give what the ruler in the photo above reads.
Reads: 117mm
